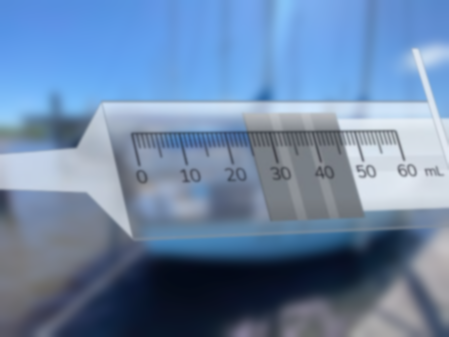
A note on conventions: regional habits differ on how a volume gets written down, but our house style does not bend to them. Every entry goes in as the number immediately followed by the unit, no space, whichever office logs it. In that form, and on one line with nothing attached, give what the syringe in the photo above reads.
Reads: 25mL
